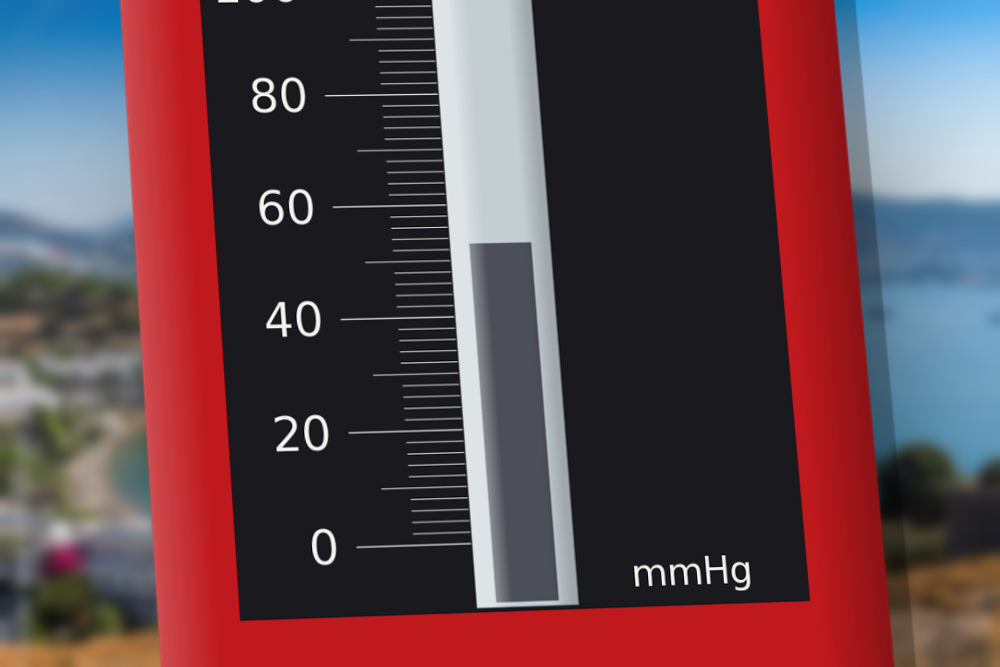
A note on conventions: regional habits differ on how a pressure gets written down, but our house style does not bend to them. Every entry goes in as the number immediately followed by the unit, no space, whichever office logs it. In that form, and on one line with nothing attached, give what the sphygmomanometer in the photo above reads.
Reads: 53mmHg
